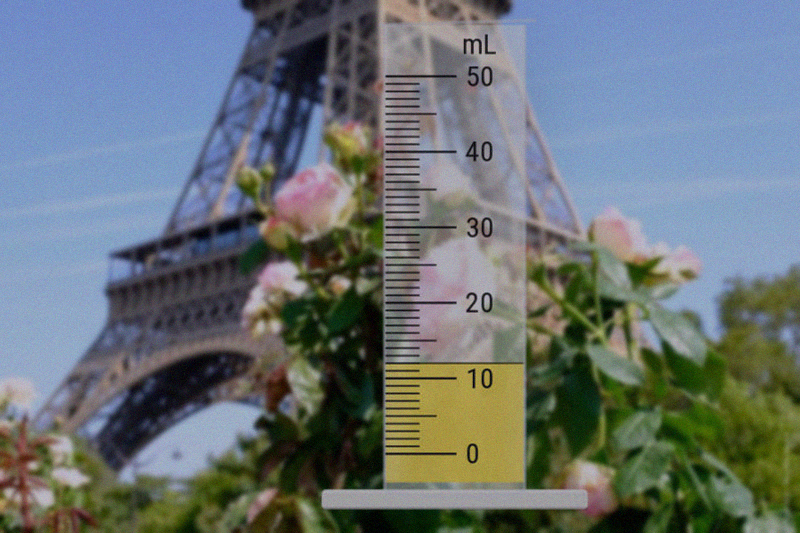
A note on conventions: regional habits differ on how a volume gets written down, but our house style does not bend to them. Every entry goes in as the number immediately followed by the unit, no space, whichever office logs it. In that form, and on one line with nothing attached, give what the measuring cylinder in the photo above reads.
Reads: 12mL
